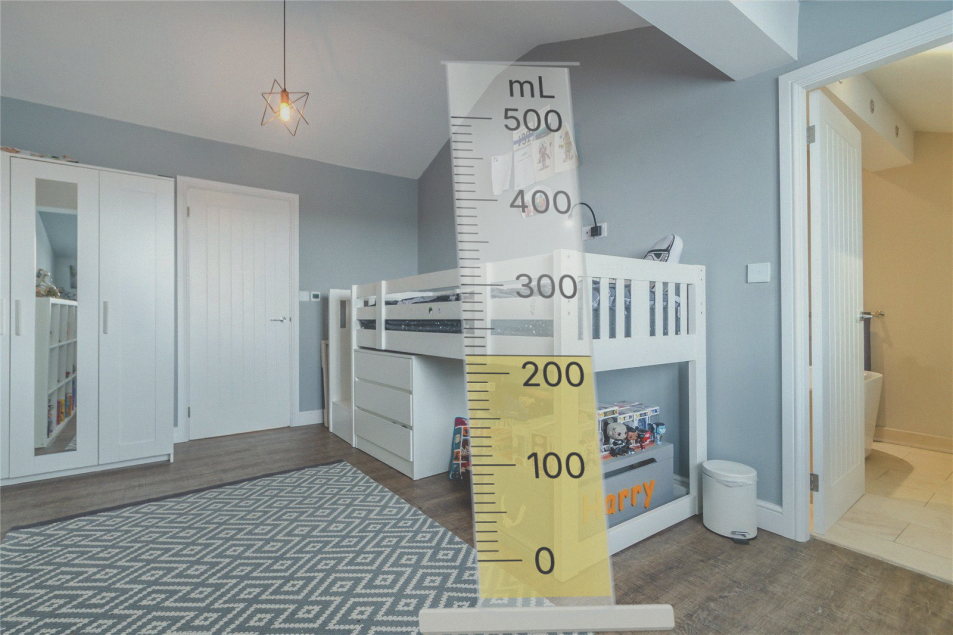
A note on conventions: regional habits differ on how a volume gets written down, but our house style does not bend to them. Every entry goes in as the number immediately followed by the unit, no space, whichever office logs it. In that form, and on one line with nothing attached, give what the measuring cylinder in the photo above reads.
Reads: 220mL
